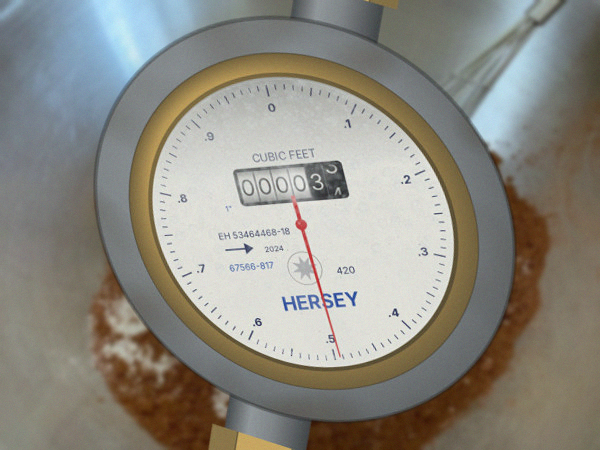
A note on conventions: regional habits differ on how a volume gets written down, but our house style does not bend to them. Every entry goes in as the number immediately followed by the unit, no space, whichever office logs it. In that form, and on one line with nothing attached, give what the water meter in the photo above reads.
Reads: 33.49ft³
